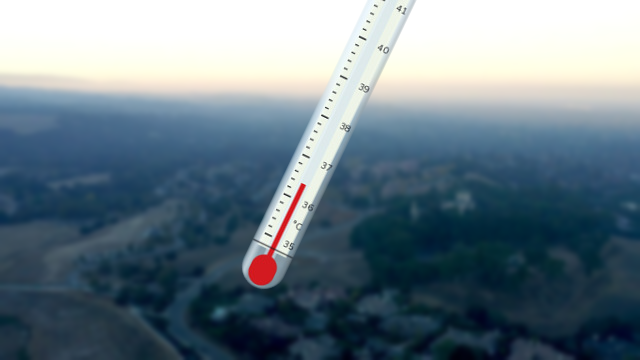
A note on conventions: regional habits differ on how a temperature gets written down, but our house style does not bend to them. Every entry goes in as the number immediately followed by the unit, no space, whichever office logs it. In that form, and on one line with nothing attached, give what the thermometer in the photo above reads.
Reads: 36.4°C
